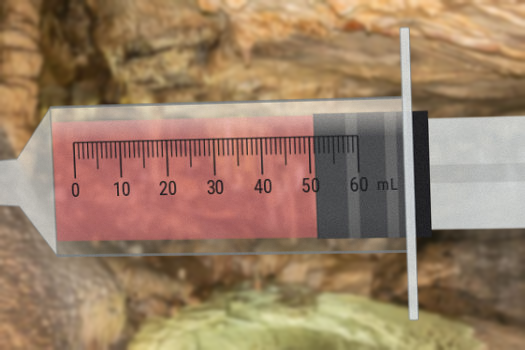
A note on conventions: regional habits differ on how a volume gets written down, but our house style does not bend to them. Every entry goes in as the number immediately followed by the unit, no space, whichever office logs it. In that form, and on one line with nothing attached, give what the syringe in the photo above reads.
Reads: 51mL
